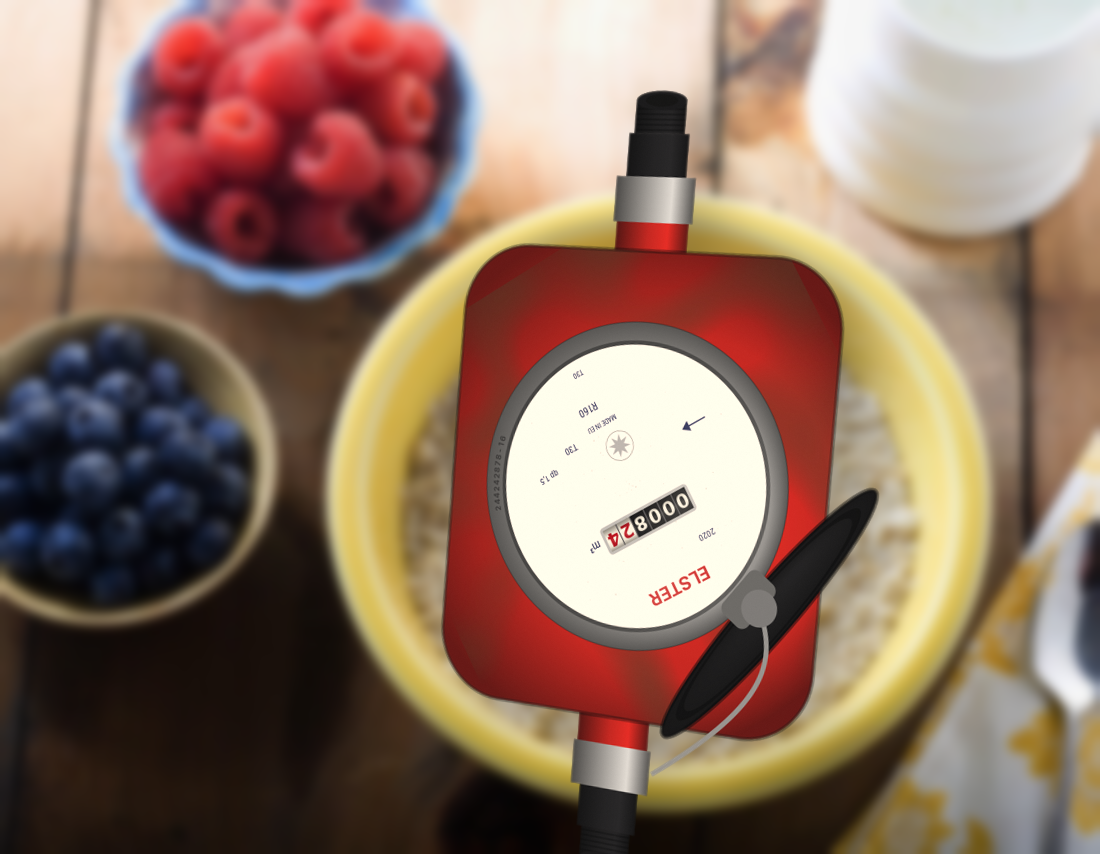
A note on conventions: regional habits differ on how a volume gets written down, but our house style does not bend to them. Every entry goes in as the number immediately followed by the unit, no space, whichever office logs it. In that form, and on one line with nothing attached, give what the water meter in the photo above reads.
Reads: 8.24m³
